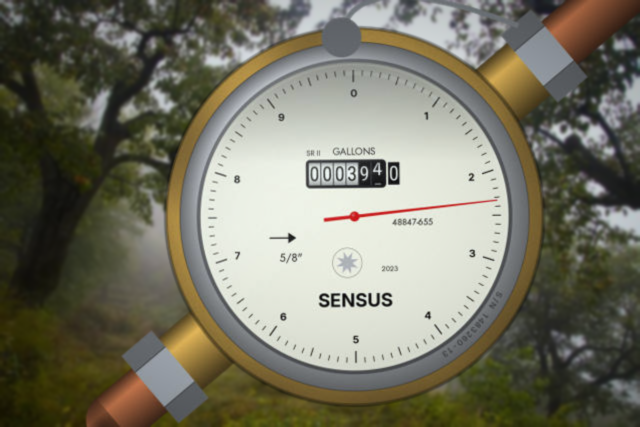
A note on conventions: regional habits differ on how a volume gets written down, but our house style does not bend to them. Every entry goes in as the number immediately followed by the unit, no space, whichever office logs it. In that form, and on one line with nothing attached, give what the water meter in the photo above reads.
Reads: 3942.3gal
